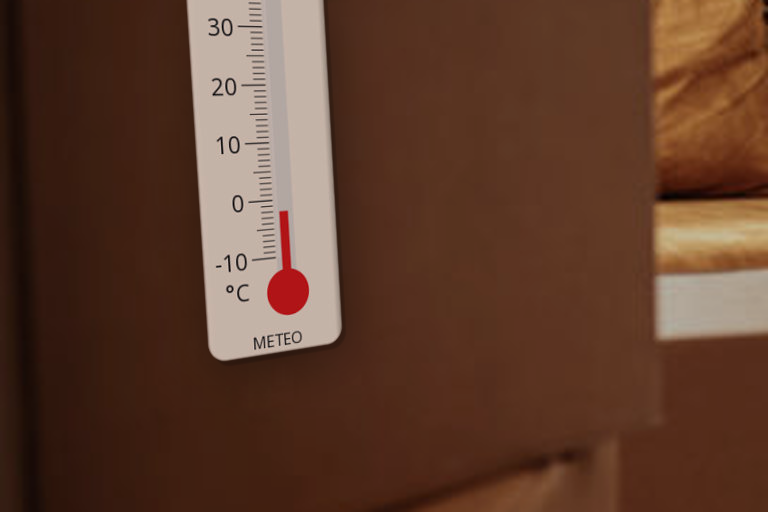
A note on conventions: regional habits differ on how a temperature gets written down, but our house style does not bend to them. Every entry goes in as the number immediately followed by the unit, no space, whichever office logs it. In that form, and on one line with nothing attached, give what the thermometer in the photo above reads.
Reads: -2°C
